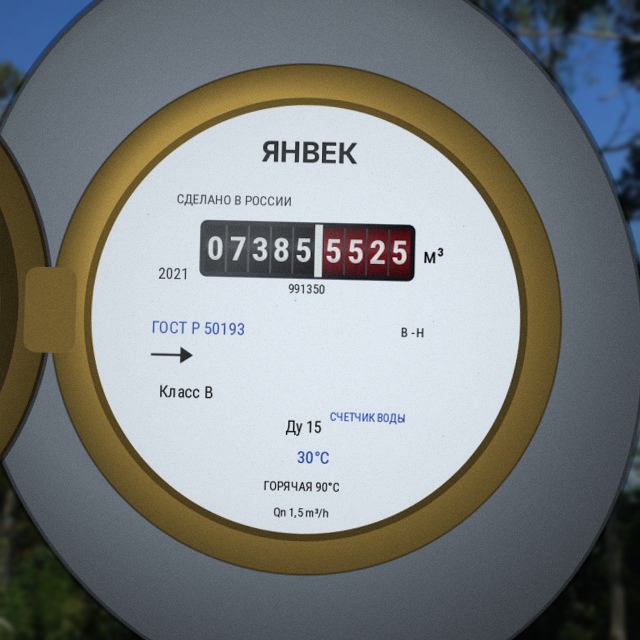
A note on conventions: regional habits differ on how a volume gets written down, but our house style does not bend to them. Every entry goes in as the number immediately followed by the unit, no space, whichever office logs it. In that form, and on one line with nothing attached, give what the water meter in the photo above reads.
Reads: 7385.5525m³
